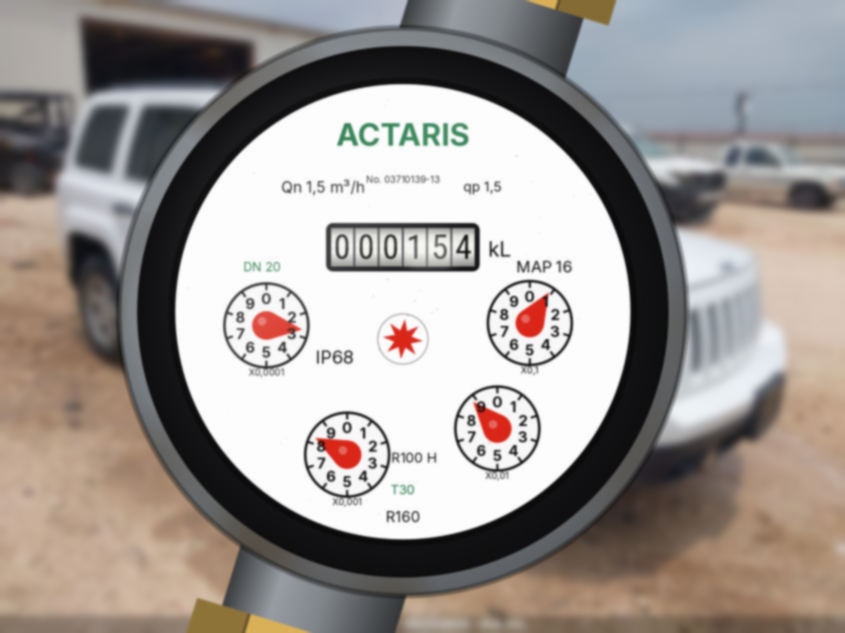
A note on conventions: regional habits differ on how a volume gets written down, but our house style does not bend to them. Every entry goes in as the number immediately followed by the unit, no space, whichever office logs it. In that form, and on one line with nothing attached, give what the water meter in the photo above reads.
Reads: 154.0882kL
